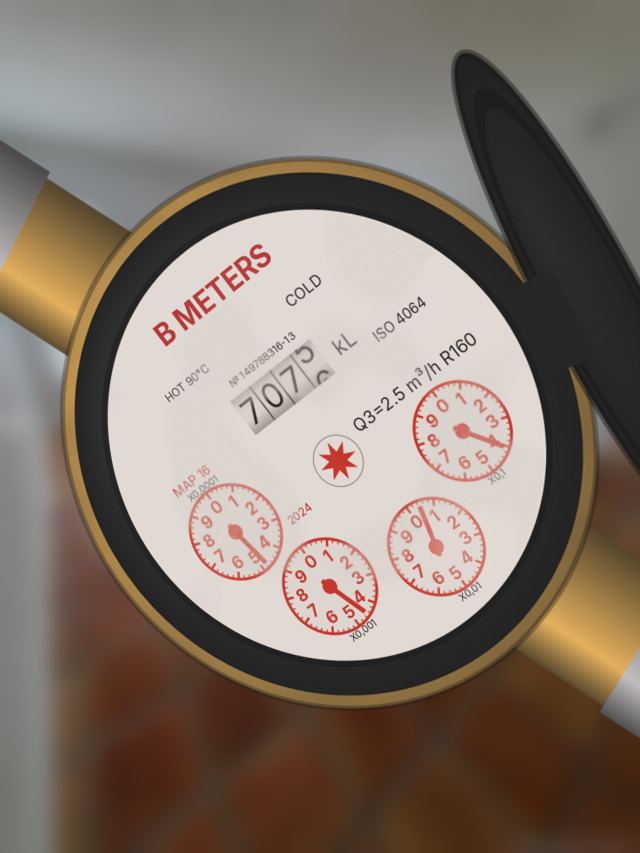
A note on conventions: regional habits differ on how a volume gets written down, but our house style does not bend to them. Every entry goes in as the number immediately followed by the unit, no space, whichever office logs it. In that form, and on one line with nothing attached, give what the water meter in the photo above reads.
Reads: 7075.4044kL
